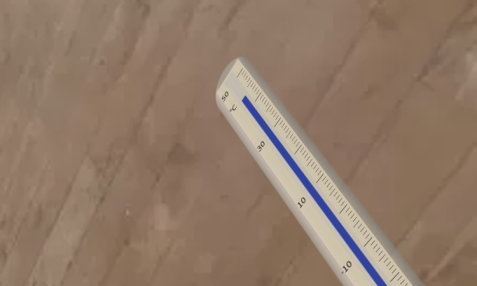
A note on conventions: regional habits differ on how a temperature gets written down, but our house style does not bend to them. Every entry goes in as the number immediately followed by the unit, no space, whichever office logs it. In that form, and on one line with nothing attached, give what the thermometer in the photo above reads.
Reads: 44°C
